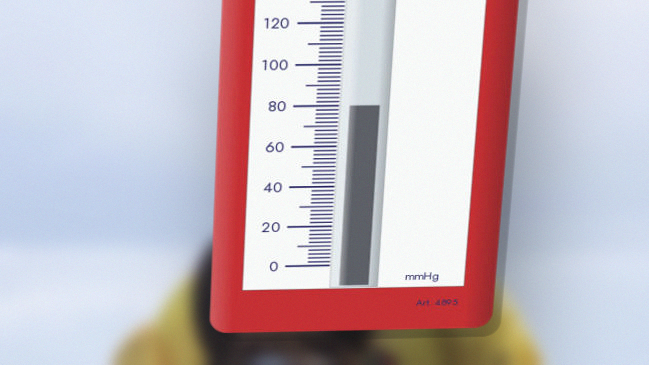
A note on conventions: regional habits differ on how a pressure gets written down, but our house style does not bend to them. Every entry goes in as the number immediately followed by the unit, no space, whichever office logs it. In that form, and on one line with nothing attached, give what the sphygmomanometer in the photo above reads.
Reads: 80mmHg
